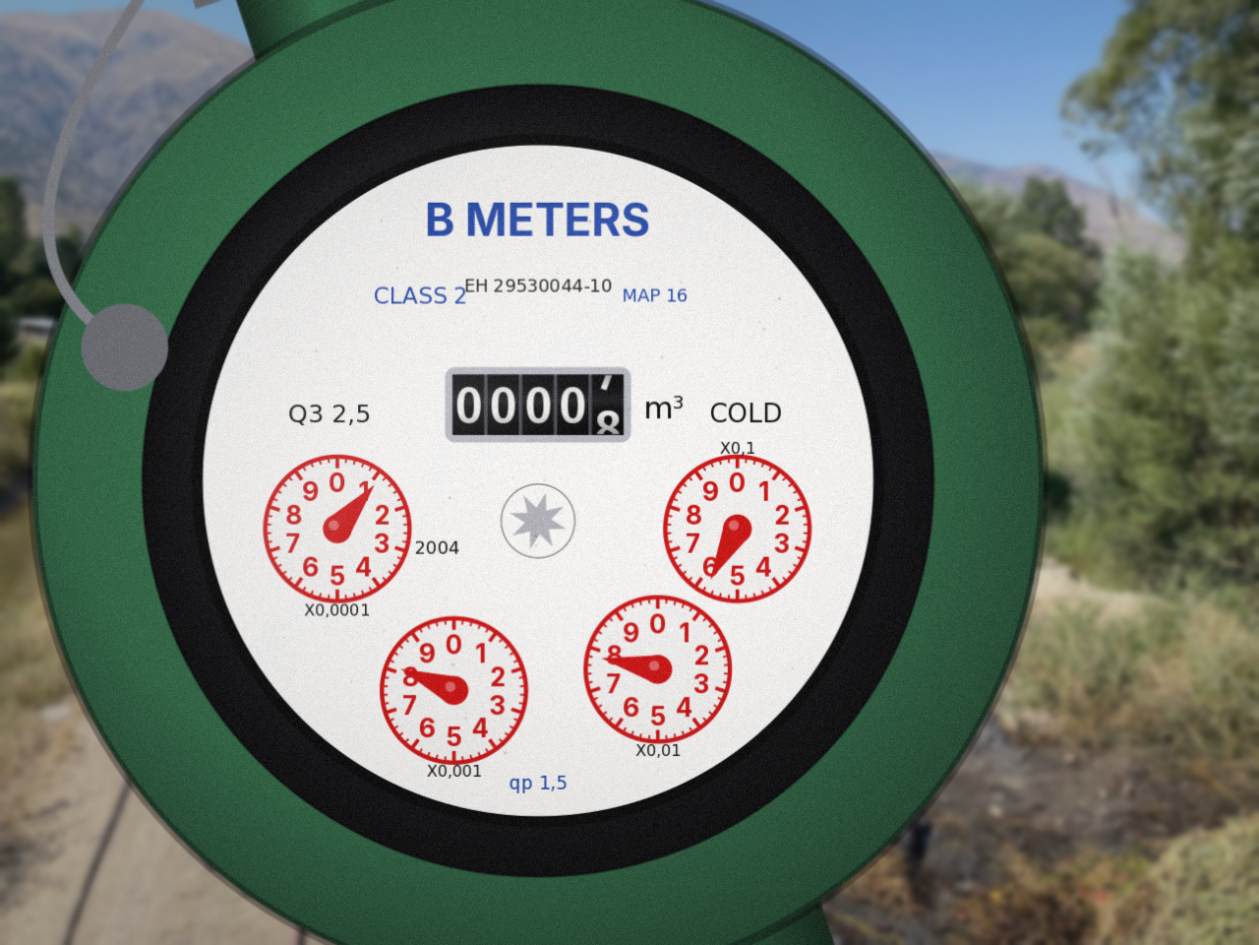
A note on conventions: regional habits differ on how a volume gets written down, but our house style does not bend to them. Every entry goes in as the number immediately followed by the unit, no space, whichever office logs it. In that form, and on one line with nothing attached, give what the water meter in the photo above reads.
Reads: 7.5781m³
